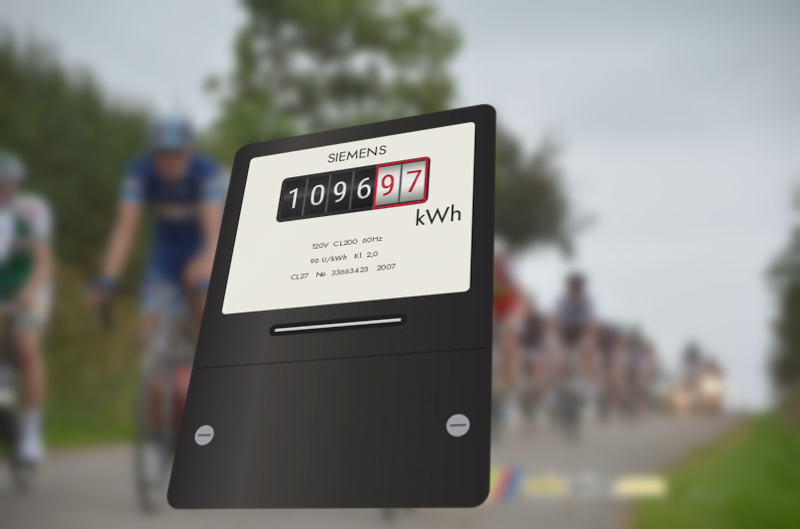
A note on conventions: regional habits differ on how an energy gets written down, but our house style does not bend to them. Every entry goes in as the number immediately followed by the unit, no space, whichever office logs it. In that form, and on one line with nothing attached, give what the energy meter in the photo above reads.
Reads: 1096.97kWh
